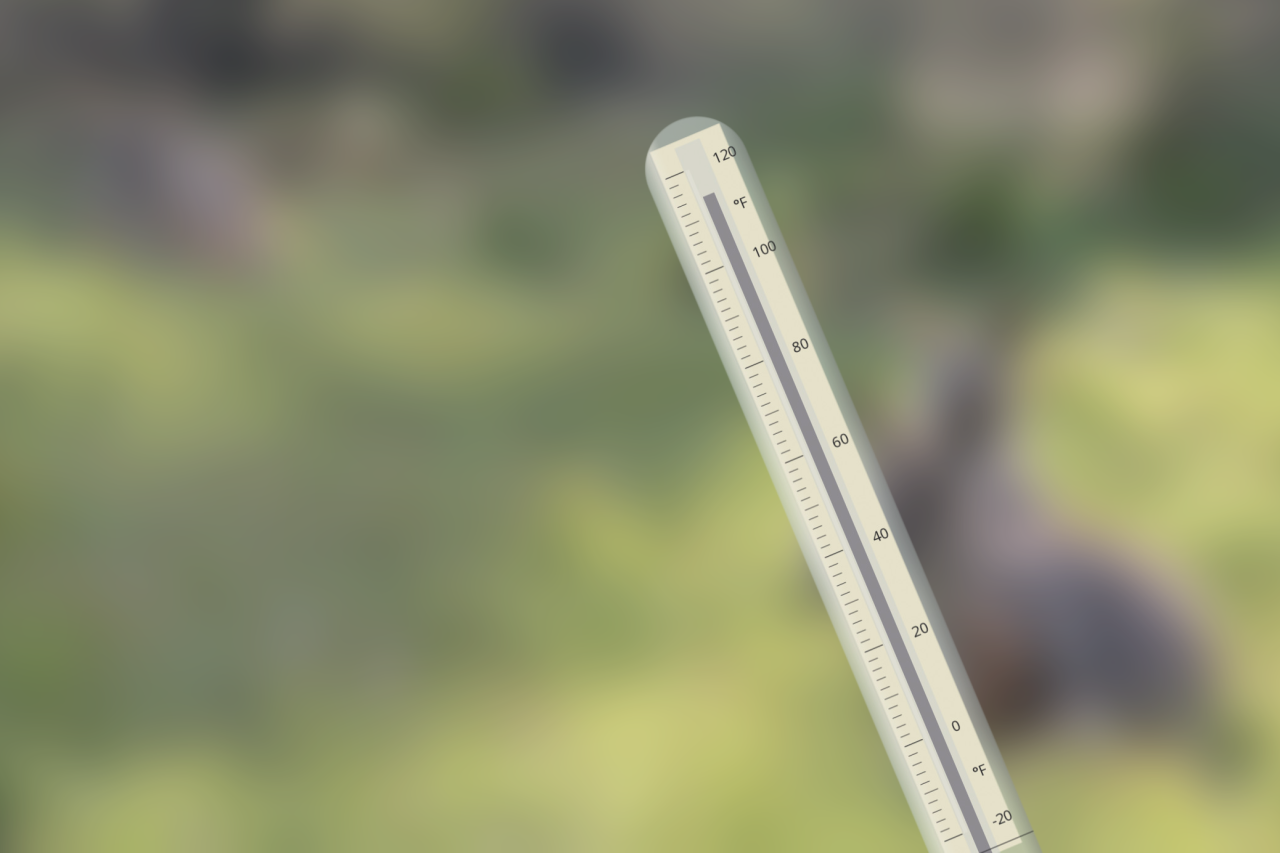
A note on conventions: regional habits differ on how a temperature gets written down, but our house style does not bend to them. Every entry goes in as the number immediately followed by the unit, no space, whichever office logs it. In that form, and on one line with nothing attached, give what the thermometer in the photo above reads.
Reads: 114°F
